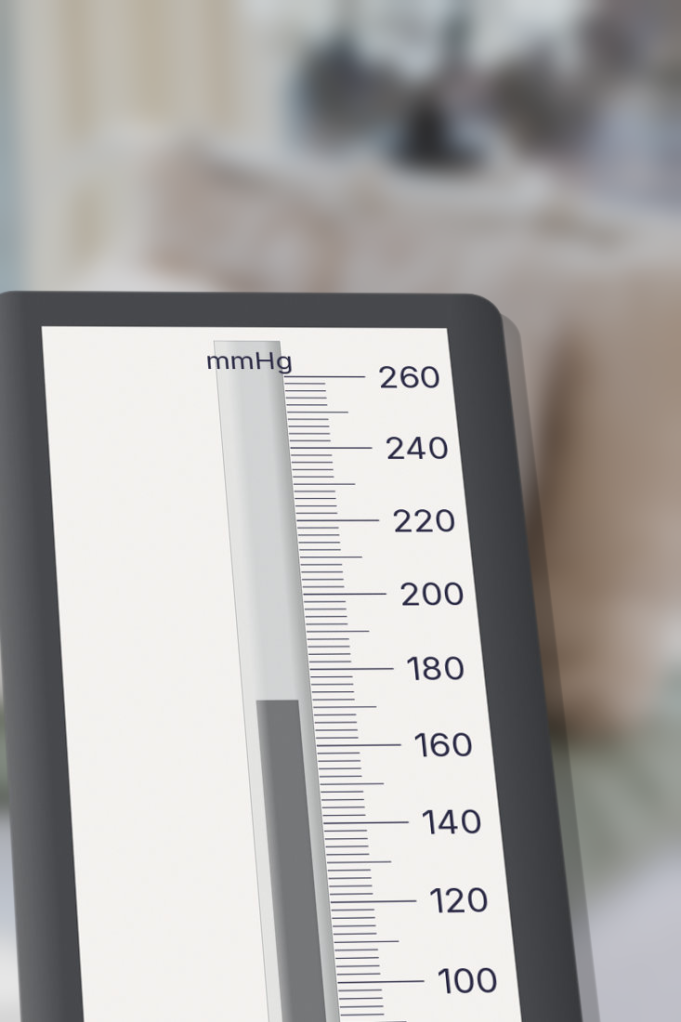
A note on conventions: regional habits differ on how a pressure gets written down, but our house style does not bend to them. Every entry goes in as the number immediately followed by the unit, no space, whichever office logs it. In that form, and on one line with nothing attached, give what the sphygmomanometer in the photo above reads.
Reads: 172mmHg
